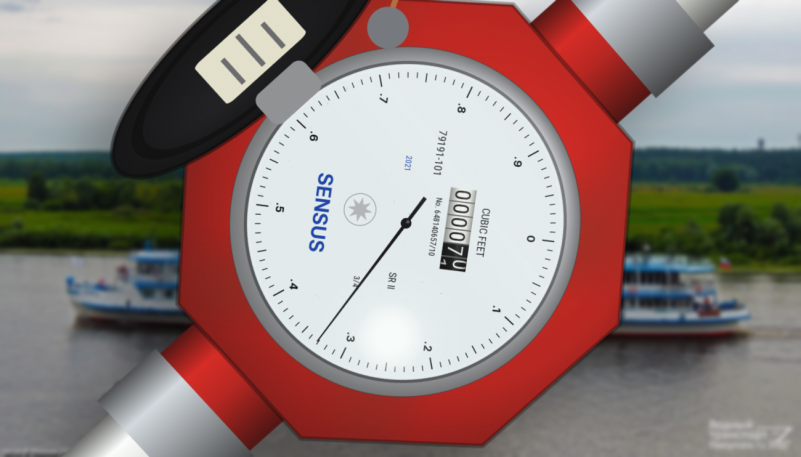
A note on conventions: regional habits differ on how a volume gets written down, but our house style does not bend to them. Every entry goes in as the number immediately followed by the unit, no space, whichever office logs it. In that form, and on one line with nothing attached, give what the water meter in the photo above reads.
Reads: 70.33ft³
